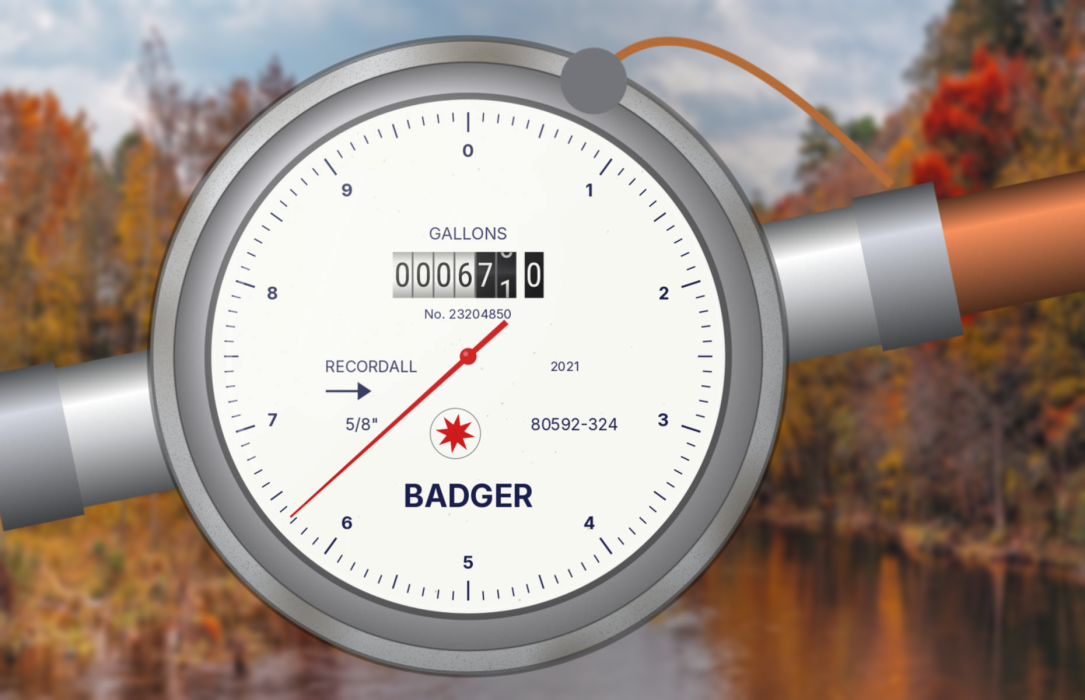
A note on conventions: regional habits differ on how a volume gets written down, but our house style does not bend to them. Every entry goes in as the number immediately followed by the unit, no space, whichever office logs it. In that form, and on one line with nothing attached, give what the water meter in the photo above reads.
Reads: 6706.3gal
